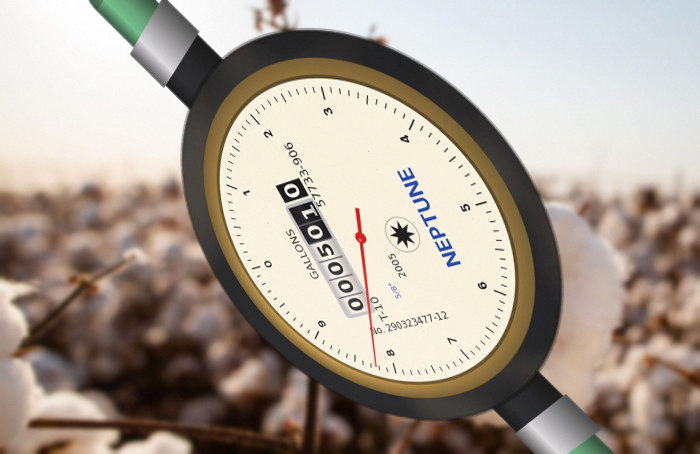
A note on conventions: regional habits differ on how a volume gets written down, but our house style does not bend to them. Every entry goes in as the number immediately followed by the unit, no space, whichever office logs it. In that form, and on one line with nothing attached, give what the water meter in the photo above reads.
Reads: 5008.2gal
